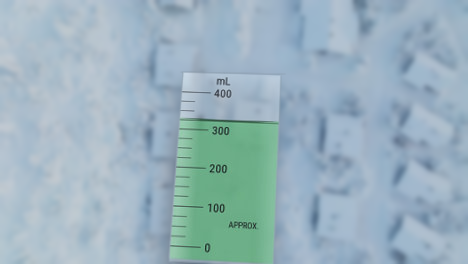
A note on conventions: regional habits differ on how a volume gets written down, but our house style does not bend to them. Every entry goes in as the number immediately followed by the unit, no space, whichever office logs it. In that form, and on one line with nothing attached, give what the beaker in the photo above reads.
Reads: 325mL
